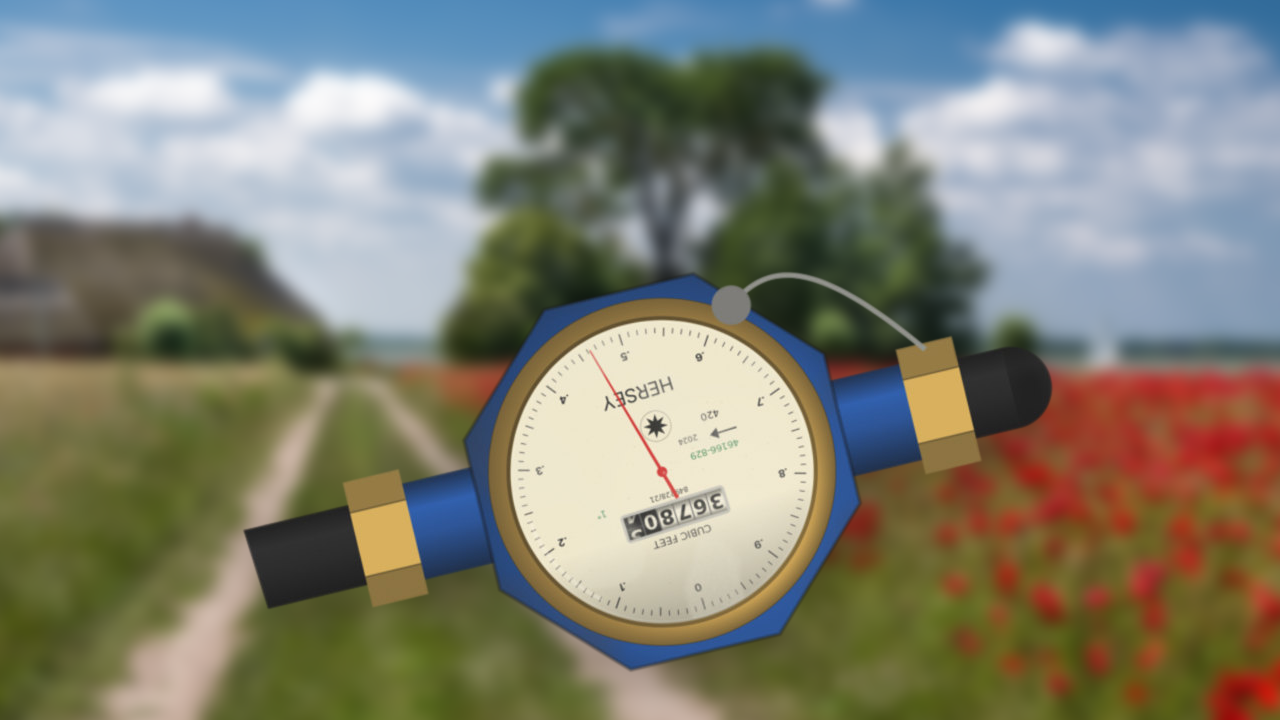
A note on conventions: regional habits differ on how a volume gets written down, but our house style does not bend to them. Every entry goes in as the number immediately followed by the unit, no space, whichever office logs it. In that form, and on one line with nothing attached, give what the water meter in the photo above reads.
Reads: 367803.46ft³
